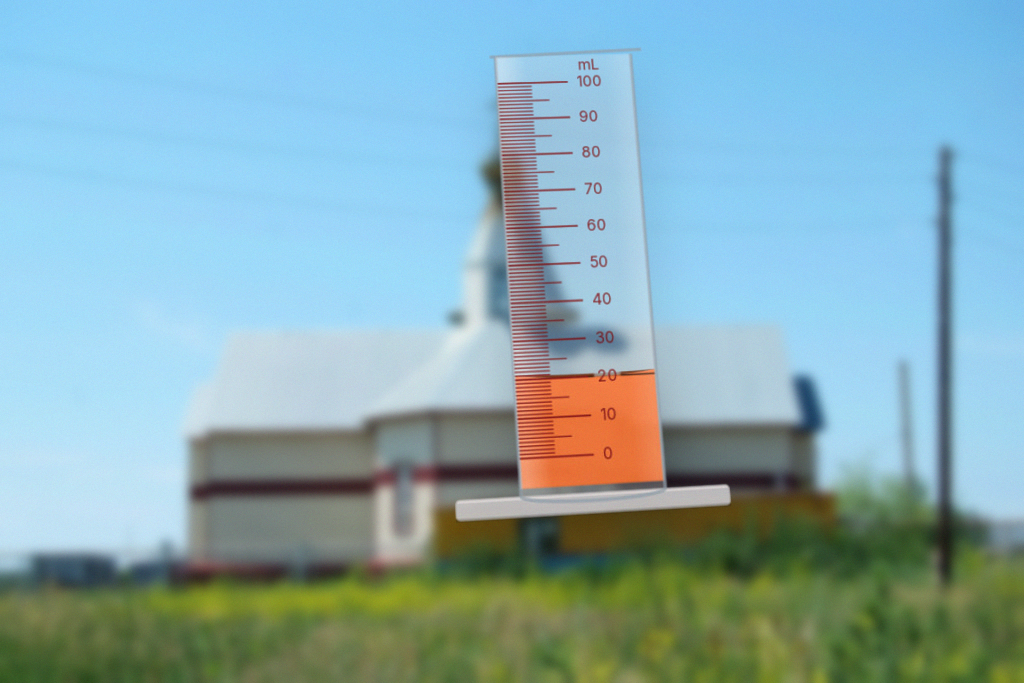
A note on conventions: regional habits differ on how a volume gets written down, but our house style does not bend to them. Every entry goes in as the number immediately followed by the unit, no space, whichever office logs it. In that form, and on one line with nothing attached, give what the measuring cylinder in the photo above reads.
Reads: 20mL
